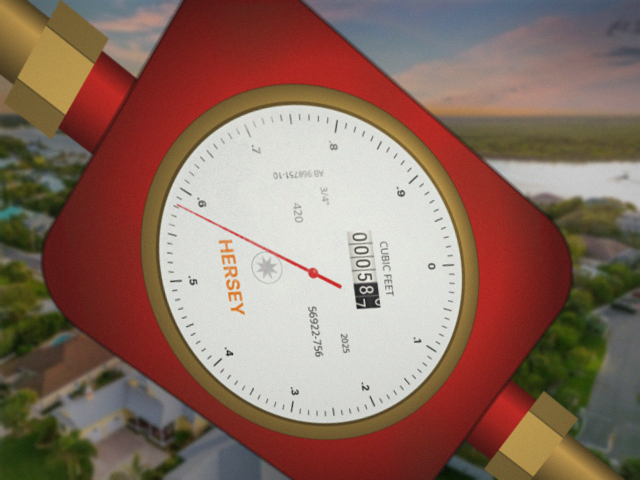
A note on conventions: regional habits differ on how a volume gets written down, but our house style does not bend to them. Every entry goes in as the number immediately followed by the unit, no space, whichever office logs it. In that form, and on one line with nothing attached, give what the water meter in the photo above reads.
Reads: 586.58ft³
